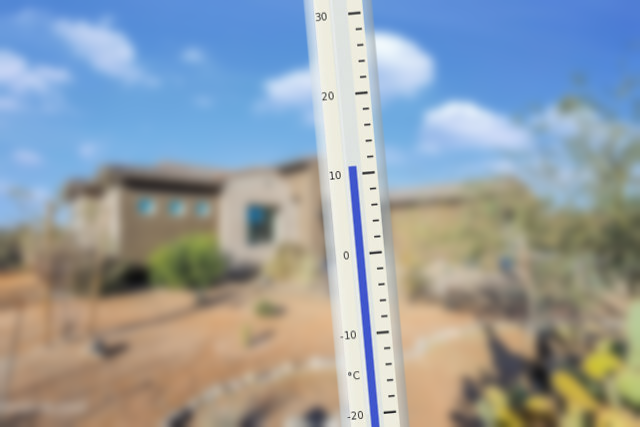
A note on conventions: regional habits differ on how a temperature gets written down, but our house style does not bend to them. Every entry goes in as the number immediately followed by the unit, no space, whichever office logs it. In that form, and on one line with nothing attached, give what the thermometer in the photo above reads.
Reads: 11°C
